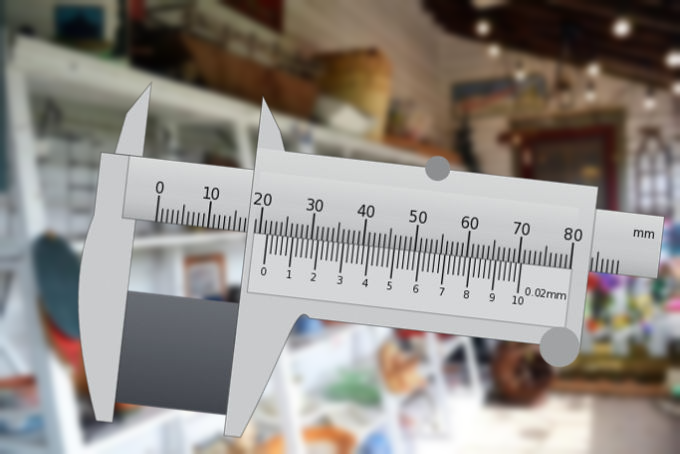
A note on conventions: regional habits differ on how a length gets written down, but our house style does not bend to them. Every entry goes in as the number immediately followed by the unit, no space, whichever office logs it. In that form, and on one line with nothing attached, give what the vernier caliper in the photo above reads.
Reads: 21.5mm
